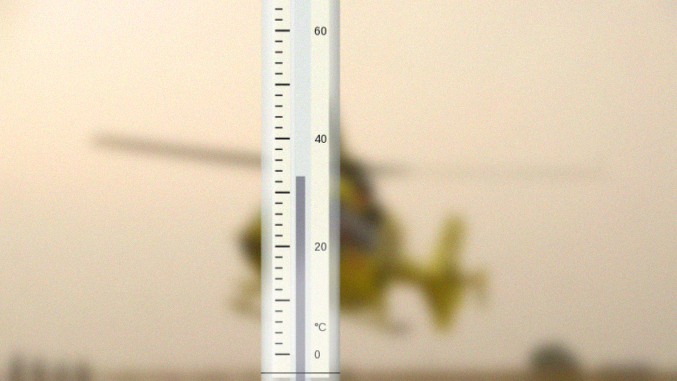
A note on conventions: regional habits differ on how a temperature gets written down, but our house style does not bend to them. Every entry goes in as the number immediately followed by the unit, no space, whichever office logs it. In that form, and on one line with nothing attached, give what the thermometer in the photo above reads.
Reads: 33°C
